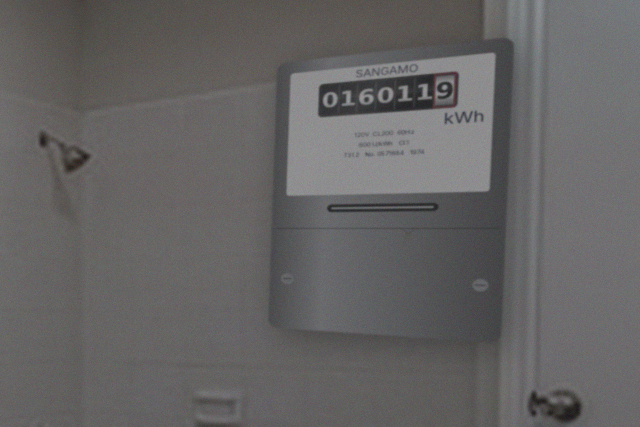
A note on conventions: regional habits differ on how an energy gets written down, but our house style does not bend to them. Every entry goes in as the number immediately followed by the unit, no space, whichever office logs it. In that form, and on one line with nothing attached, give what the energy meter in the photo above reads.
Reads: 16011.9kWh
